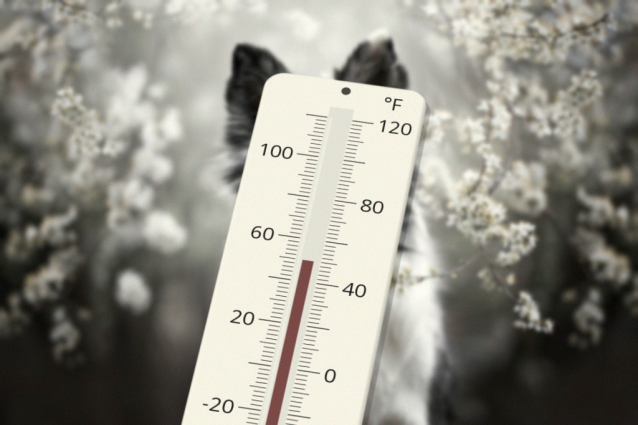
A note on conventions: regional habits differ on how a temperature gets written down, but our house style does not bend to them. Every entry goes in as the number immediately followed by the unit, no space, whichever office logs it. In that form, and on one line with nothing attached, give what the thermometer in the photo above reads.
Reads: 50°F
